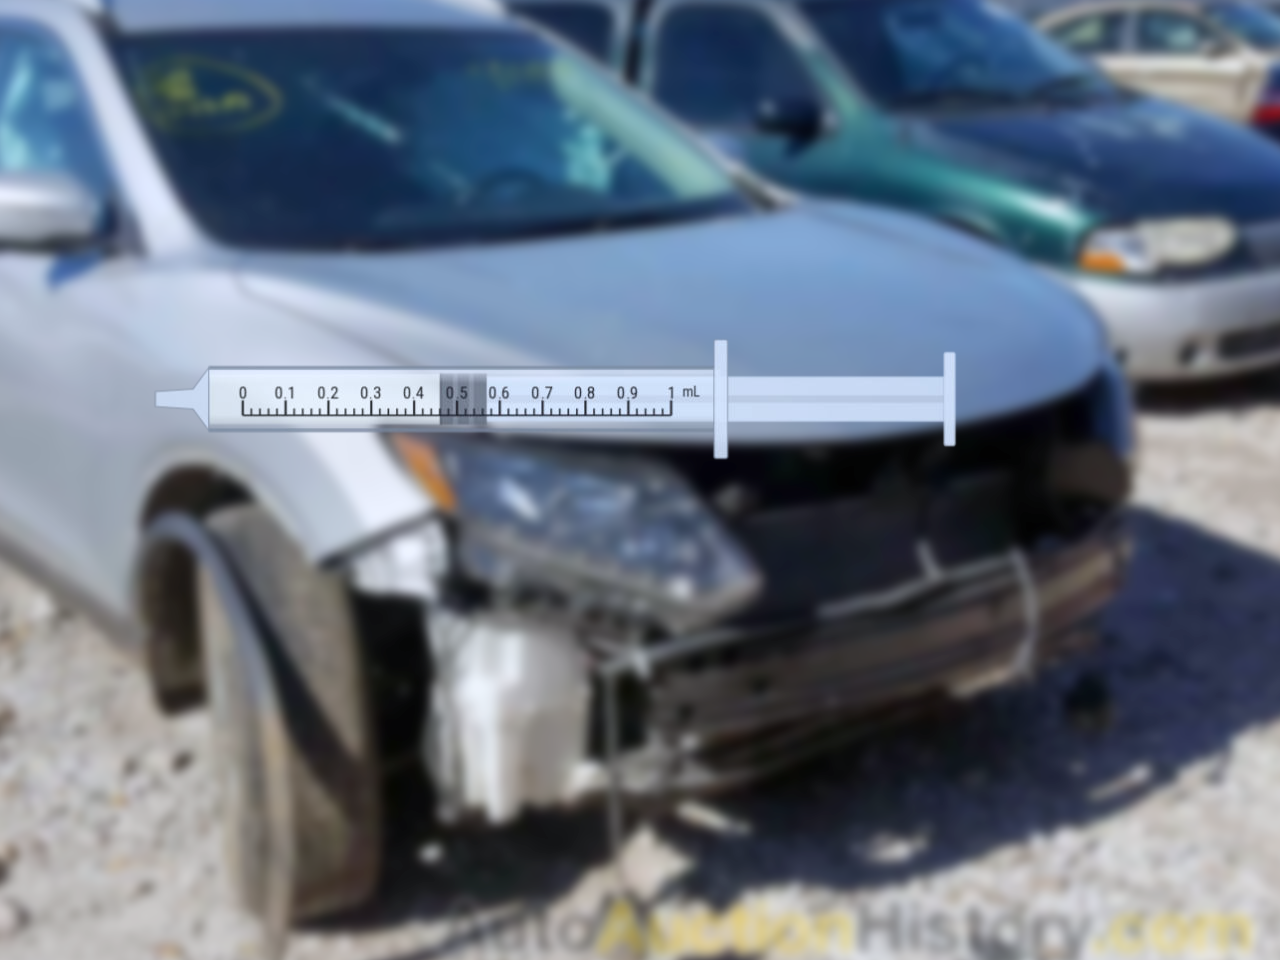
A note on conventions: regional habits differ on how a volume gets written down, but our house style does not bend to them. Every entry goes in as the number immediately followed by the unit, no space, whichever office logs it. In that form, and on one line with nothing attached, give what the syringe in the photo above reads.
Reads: 0.46mL
